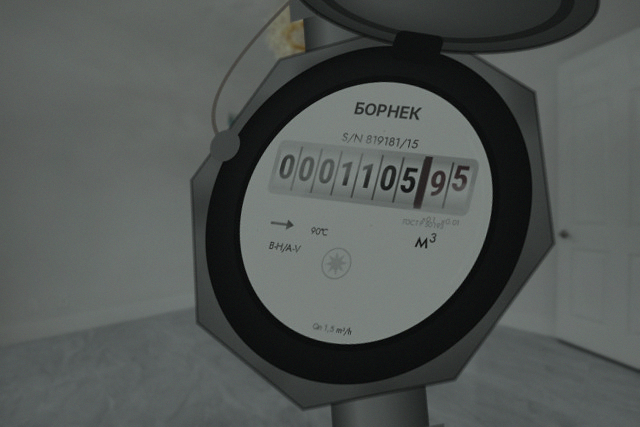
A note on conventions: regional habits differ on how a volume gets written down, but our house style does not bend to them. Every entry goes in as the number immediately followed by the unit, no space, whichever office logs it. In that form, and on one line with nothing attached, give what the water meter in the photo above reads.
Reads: 1105.95m³
